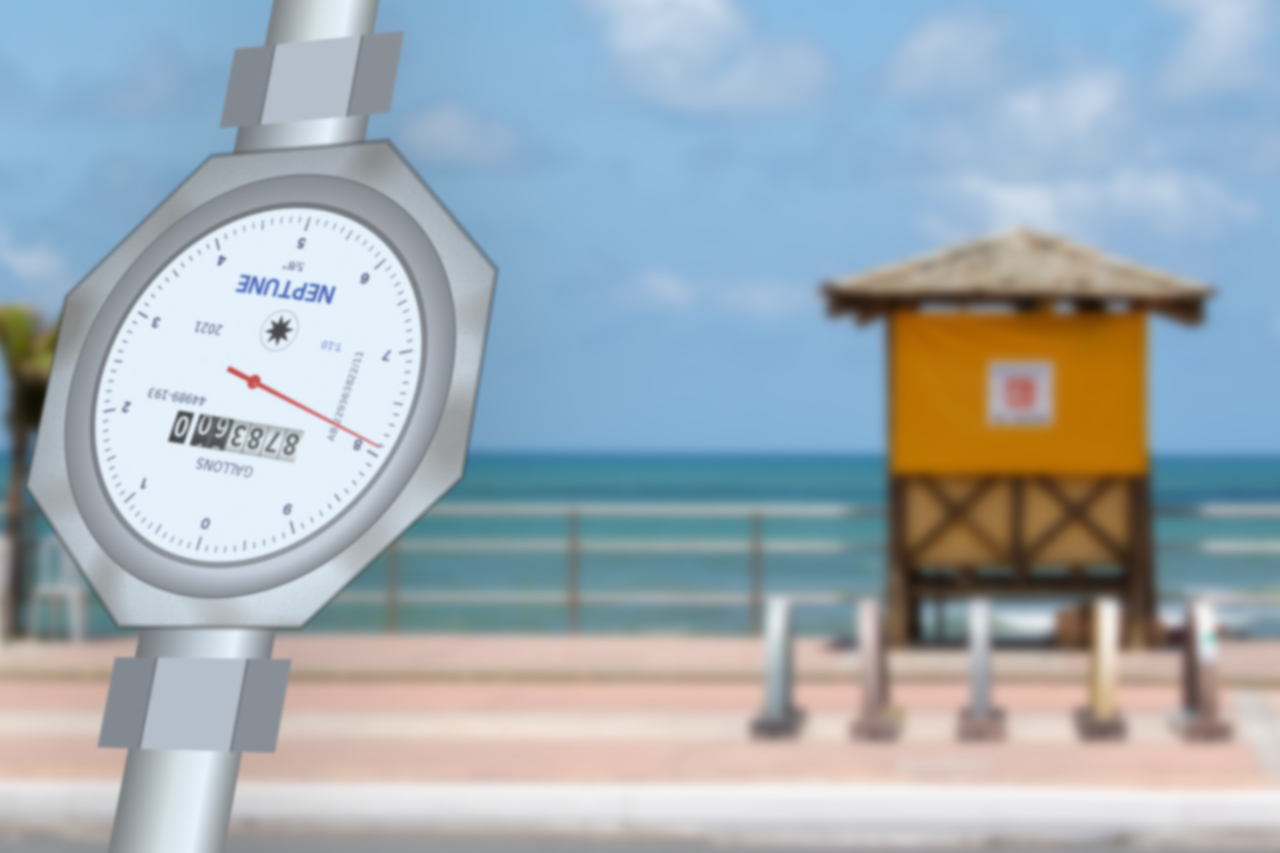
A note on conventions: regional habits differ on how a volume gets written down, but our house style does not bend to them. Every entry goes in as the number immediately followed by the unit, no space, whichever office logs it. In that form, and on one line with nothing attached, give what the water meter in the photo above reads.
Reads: 8783597.9gal
